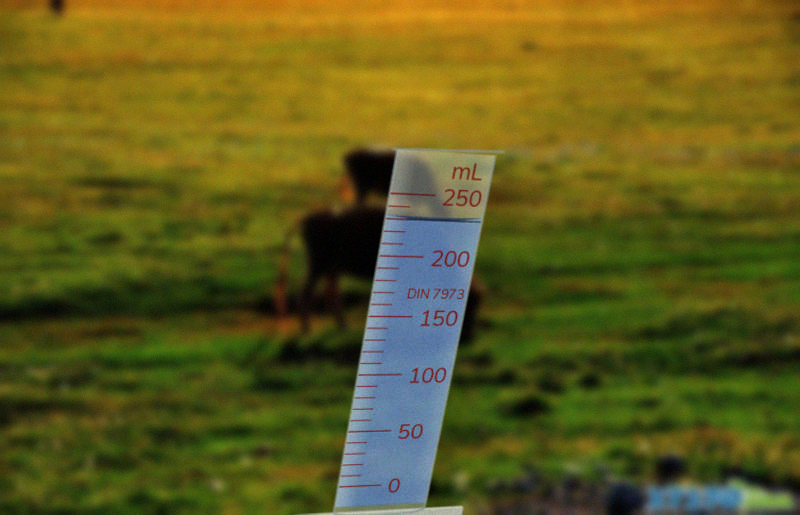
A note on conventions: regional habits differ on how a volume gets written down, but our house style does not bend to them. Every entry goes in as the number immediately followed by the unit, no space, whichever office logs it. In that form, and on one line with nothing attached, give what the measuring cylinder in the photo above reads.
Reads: 230mL
